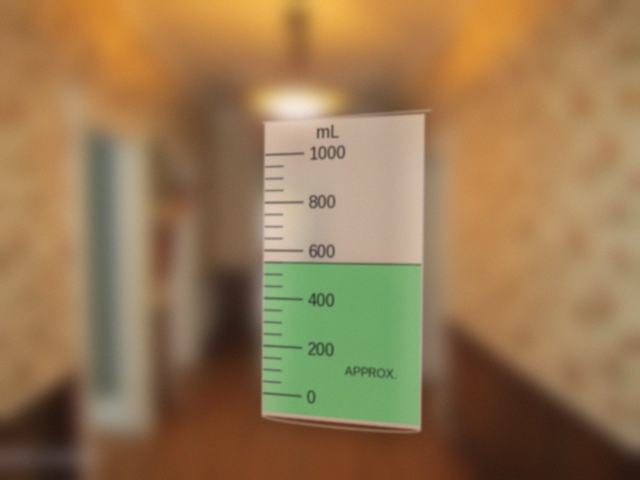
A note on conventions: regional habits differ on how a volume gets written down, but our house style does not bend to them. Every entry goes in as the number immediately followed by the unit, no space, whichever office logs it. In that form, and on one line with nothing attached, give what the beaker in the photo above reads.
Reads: 550mL
